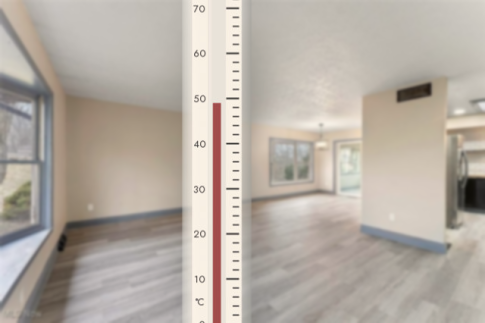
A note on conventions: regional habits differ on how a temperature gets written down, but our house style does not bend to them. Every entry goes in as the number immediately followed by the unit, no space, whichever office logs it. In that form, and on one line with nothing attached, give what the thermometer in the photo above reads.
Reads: 49°C
